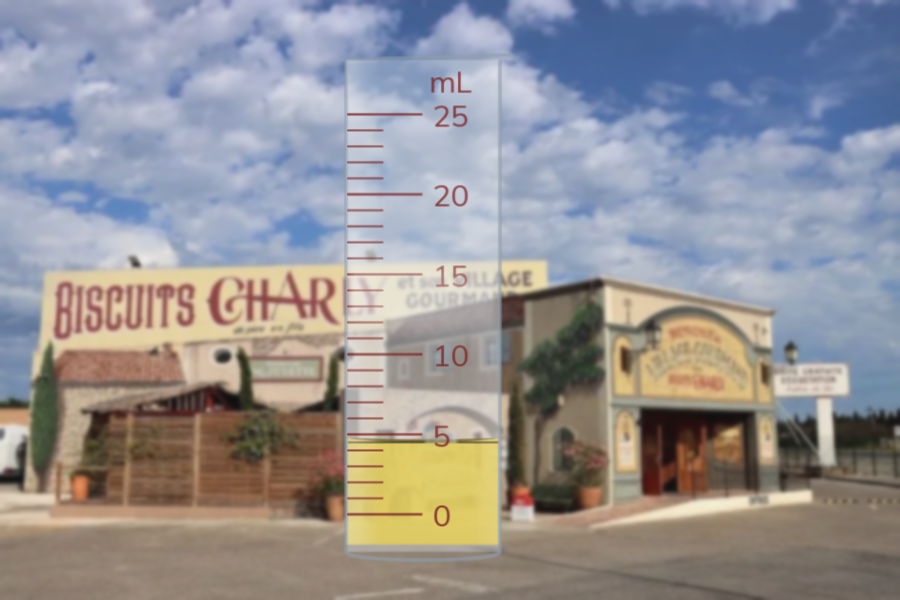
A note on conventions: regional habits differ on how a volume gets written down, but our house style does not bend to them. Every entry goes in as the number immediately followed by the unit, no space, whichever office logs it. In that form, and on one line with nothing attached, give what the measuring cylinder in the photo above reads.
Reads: 4.5mL
